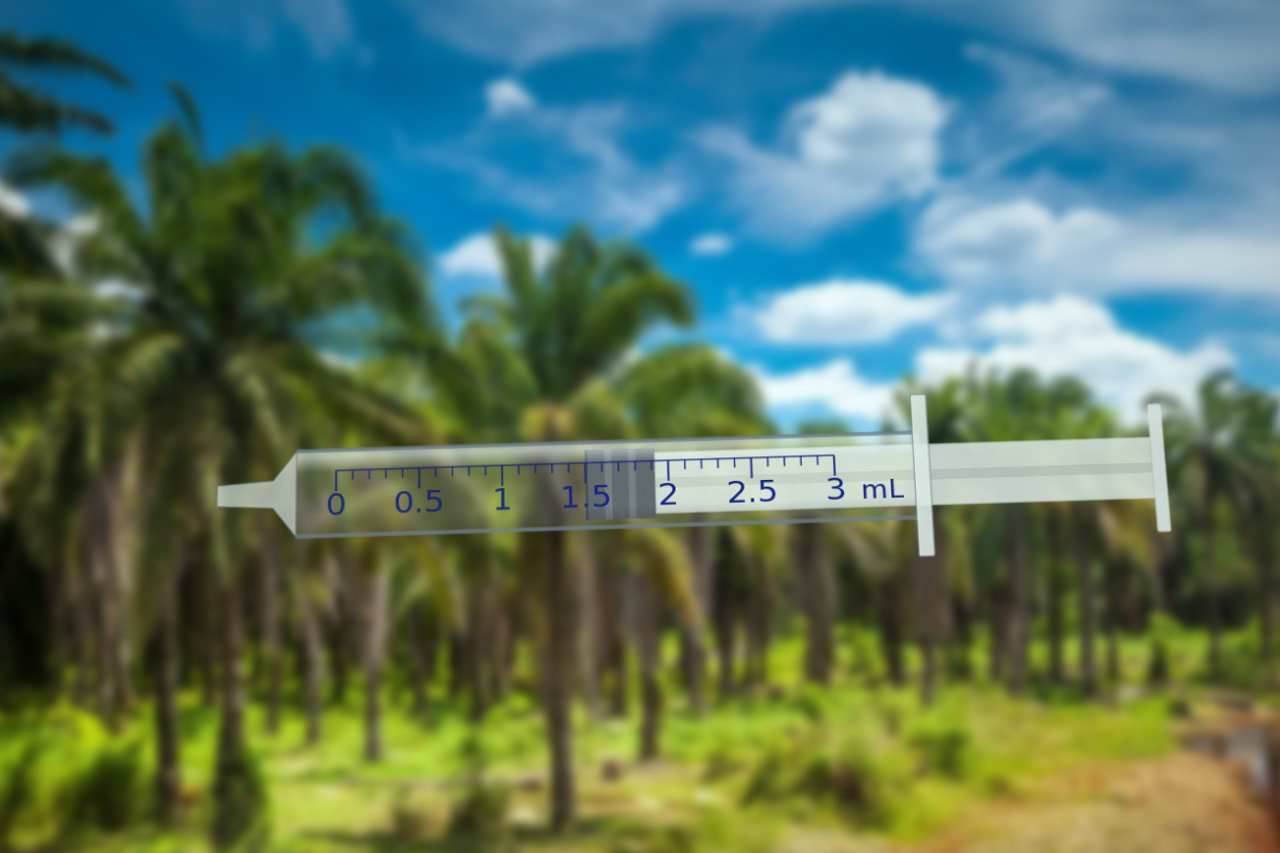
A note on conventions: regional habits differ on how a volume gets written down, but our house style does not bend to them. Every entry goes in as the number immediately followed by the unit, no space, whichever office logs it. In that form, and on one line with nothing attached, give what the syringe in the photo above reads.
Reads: 1.5mL
